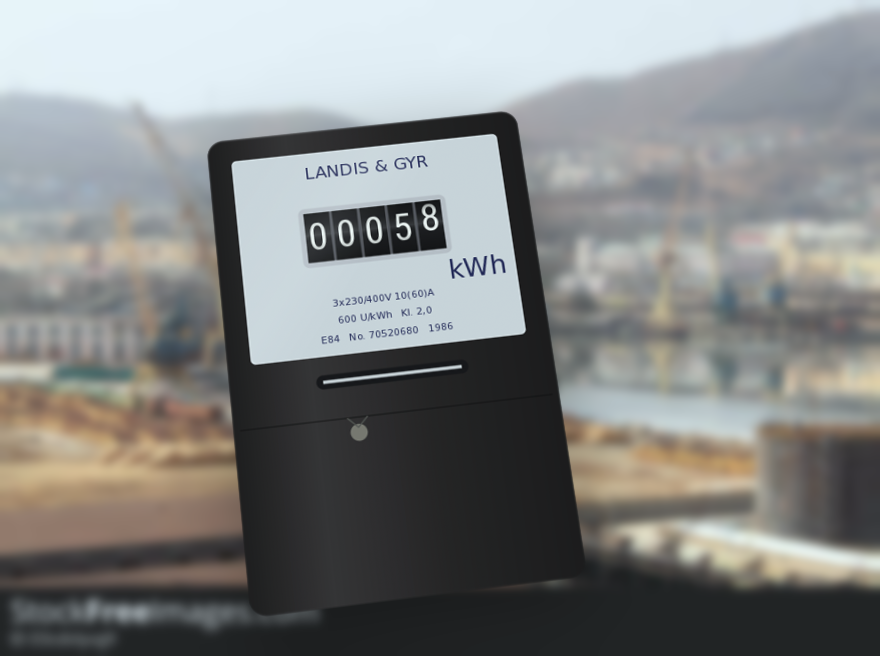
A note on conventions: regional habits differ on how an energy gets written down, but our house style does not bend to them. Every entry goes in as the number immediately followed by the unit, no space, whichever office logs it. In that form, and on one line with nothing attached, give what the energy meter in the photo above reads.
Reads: 58kWh
